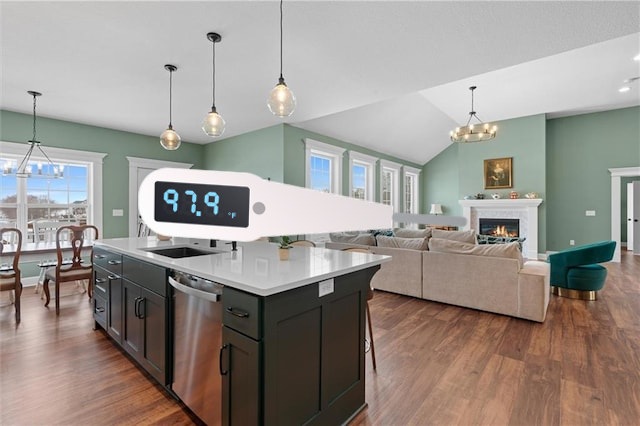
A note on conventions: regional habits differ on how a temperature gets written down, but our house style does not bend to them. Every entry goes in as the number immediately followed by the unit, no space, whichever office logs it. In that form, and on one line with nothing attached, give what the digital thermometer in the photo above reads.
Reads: 97.9°F
